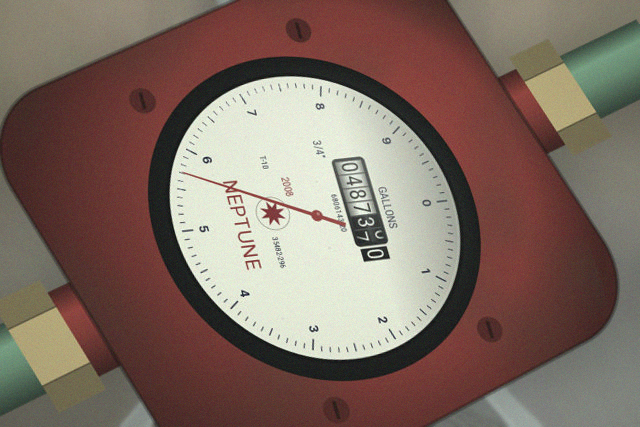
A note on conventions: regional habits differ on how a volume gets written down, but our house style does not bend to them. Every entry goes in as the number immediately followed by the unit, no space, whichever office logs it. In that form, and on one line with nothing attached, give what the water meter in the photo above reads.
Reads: 487365.7gal
